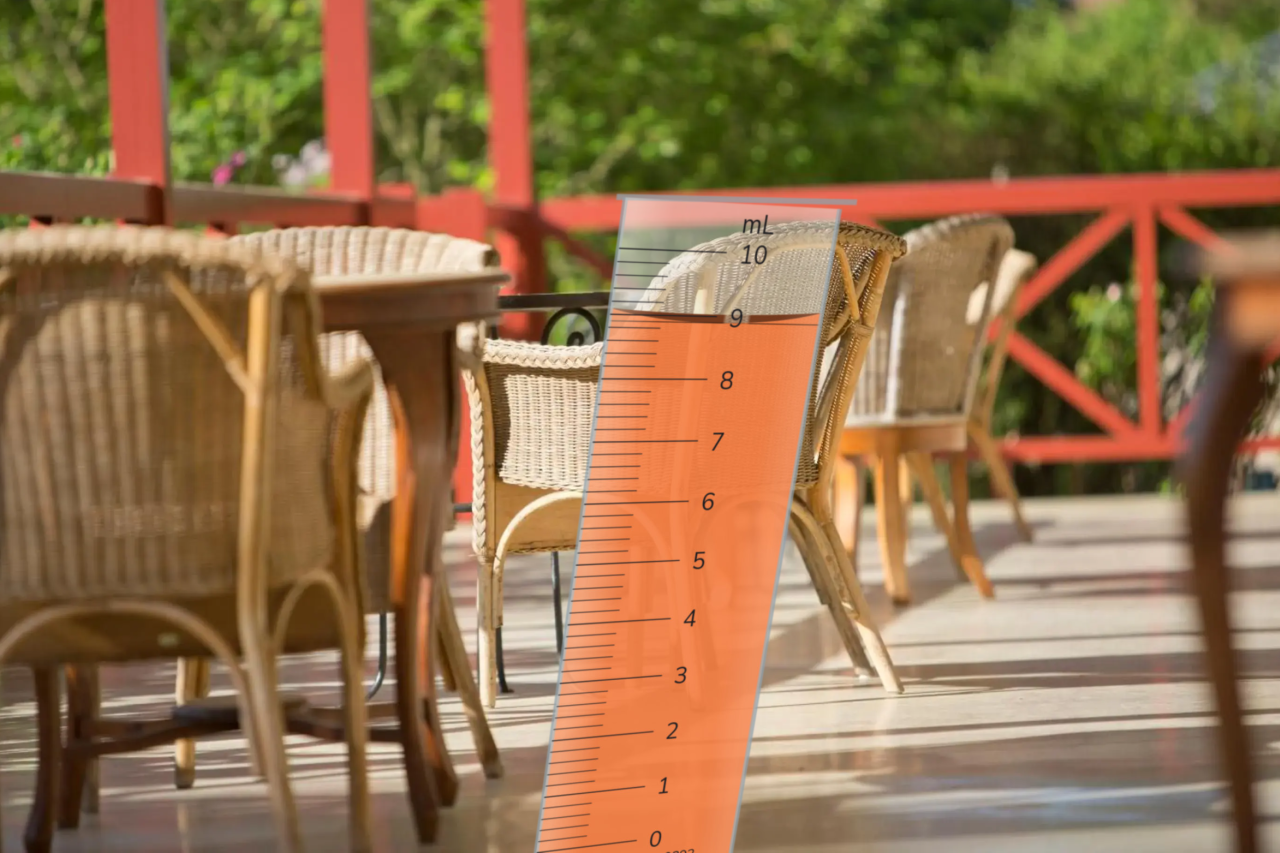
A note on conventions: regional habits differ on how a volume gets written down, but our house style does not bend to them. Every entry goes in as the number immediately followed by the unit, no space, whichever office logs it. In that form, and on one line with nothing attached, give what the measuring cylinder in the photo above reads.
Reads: 8.9mL
